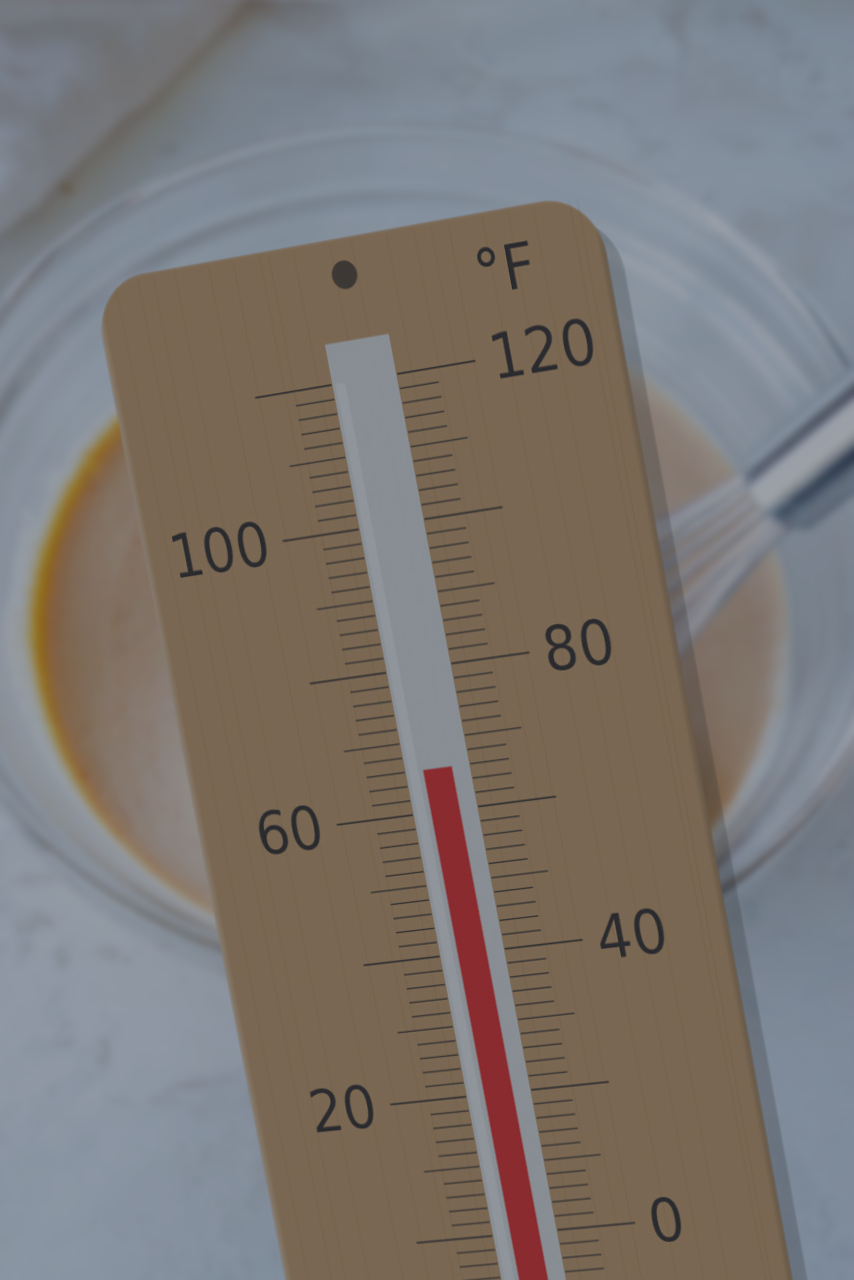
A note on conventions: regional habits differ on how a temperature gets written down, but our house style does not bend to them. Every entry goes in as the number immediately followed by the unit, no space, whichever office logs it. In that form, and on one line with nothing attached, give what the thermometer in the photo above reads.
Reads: 66°F
